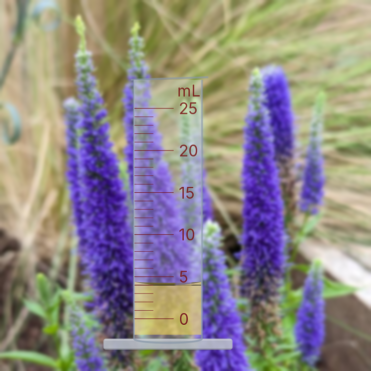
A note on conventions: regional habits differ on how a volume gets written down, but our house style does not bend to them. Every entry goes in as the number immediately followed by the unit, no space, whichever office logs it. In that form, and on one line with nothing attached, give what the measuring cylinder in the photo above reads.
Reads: 4mL
